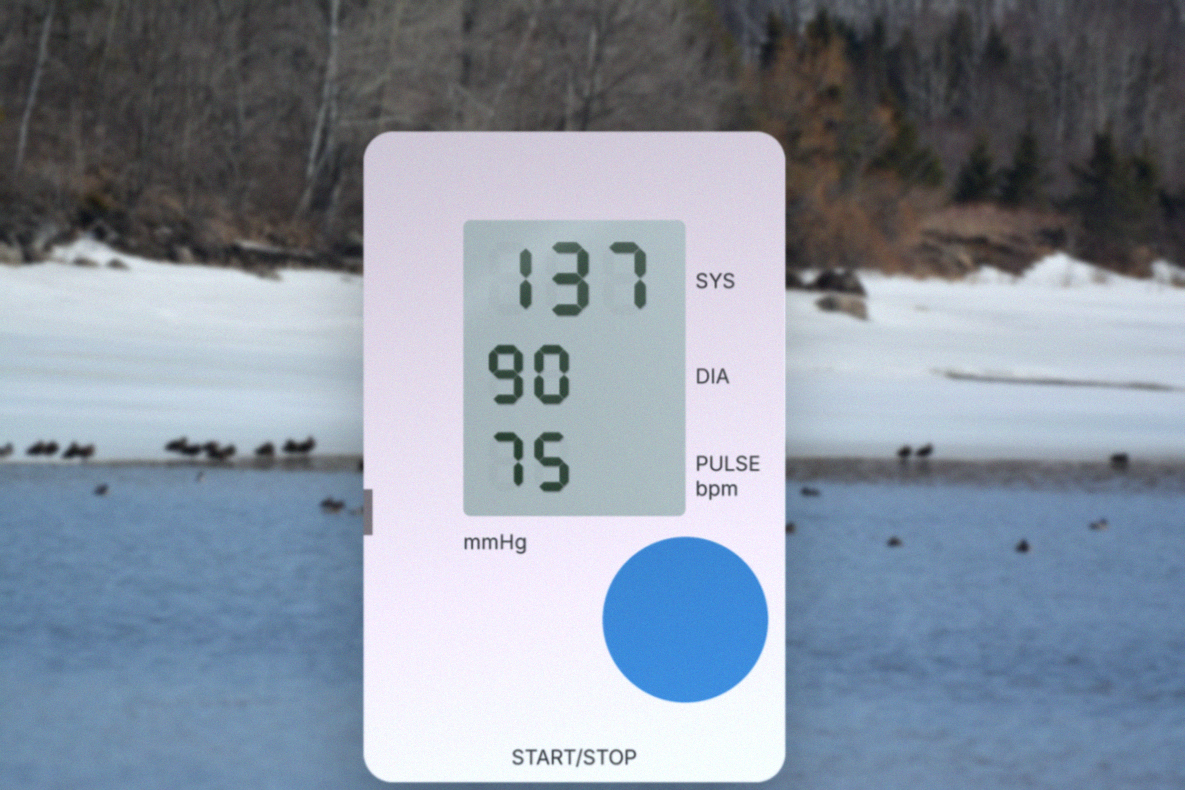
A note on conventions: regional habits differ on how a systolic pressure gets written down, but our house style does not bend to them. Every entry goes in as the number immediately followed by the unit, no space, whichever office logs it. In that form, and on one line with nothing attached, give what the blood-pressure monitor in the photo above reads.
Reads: 137mmHg
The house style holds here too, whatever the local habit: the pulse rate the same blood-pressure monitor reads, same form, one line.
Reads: 75bpm
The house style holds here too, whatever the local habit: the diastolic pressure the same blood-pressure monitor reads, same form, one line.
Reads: 90mmHg
